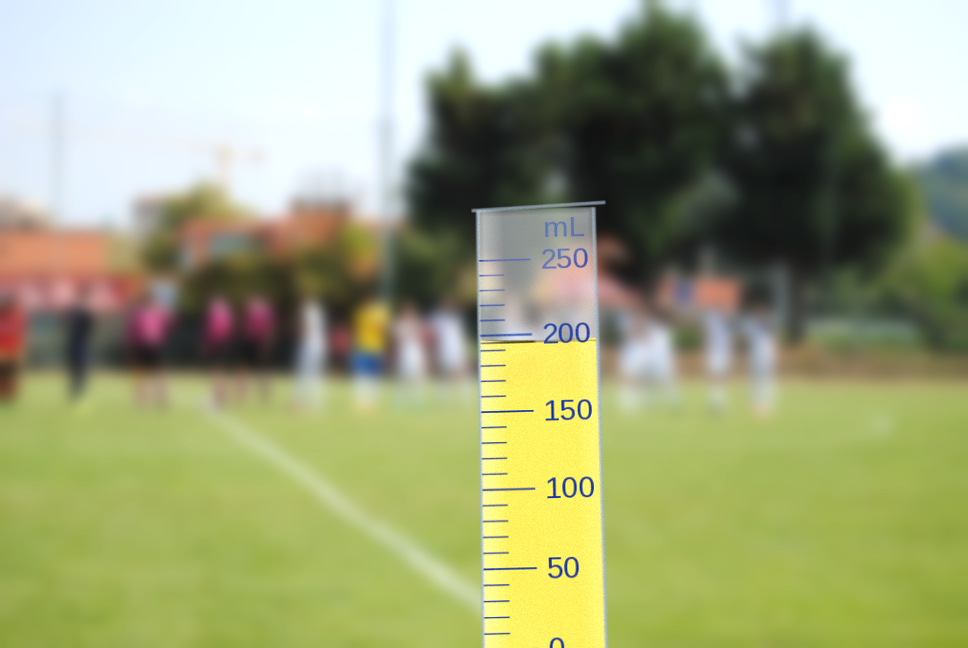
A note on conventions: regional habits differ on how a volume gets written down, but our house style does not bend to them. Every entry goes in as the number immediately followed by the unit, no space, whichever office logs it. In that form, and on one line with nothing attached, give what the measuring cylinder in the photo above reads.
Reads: 195mL
